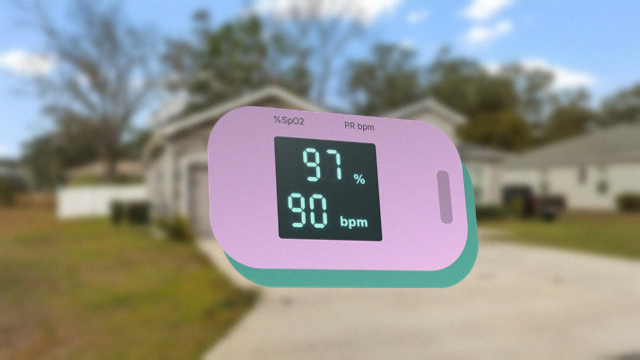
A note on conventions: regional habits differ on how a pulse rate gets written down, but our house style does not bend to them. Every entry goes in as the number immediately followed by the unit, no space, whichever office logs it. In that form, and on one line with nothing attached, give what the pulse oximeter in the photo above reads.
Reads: 90bpm
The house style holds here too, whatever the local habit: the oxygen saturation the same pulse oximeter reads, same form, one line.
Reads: 97%
